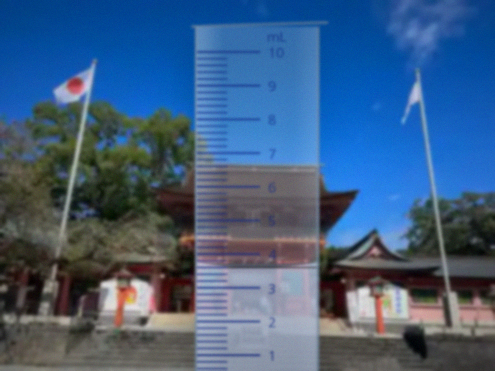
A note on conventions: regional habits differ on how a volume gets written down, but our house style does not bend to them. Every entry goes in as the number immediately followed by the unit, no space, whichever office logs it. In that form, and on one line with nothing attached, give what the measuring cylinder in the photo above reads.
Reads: 3.6mL
